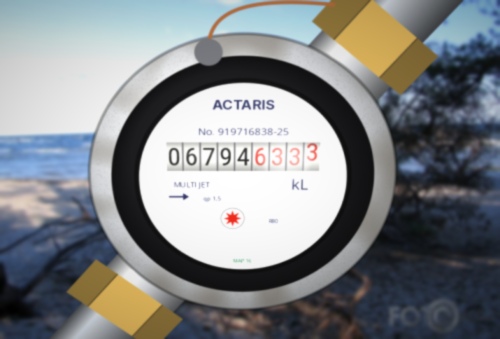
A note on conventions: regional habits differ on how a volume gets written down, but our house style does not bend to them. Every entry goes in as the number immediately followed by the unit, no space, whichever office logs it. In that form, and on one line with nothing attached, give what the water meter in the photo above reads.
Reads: 6794.6333kL
